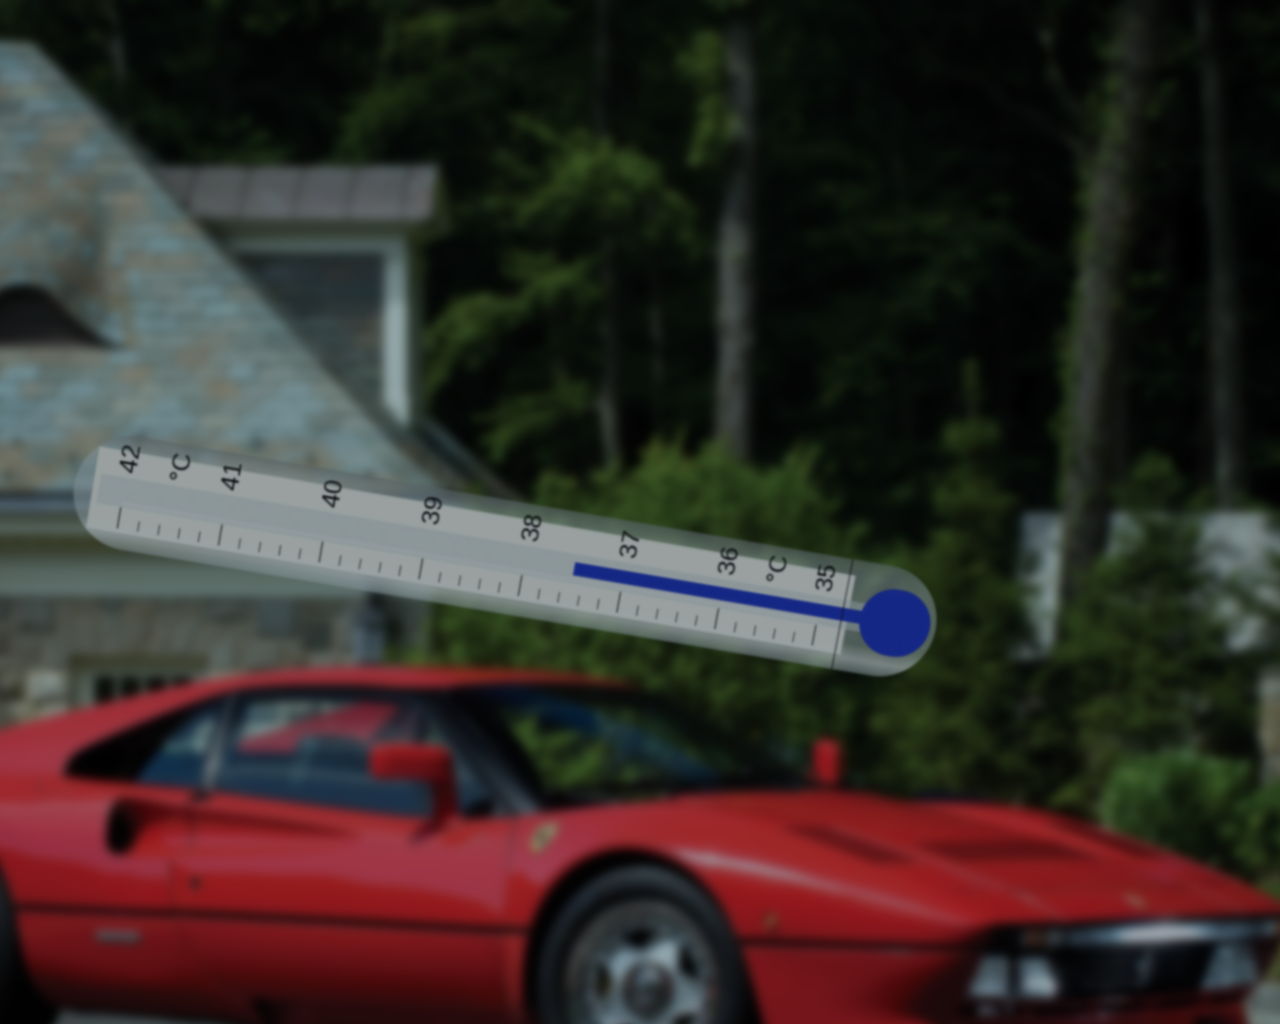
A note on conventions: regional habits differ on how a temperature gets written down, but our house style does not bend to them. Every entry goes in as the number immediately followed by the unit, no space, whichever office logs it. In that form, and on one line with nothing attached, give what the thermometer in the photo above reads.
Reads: 37.5°C
